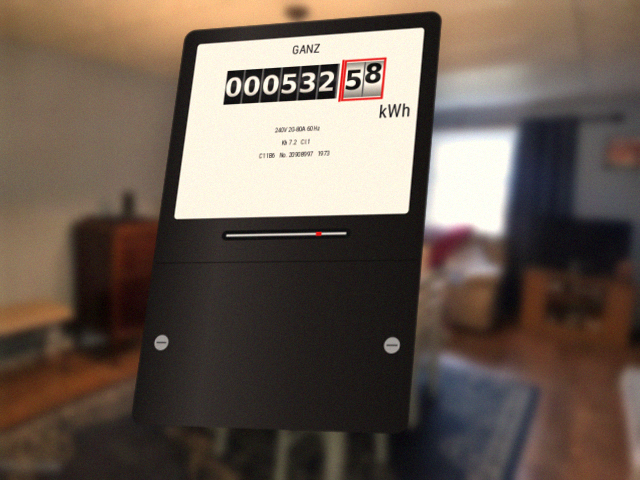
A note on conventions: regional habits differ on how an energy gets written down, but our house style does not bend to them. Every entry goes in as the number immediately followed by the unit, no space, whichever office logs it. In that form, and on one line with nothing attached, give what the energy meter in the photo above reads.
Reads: 532.58kWh
